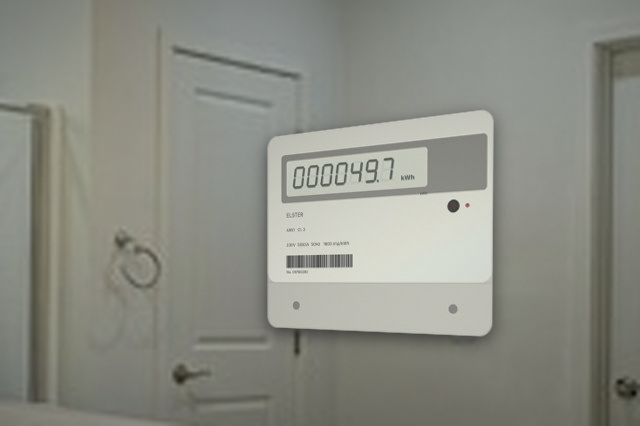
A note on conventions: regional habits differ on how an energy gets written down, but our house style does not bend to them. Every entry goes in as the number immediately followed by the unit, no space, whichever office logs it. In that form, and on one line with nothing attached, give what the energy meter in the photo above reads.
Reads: 49.7kWh
